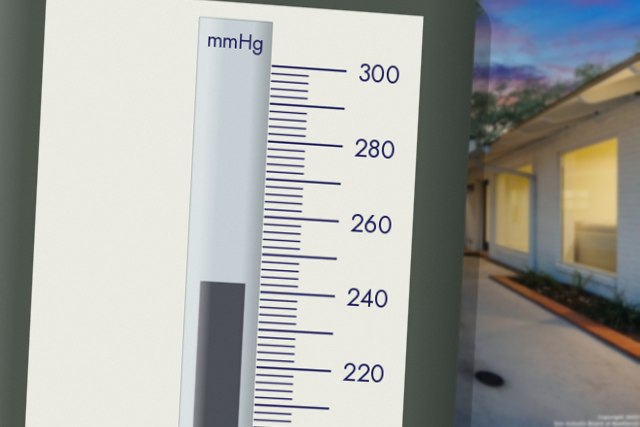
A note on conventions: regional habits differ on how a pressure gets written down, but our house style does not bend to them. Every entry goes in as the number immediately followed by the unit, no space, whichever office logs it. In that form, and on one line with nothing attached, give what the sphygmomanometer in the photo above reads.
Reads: 242mmHg
